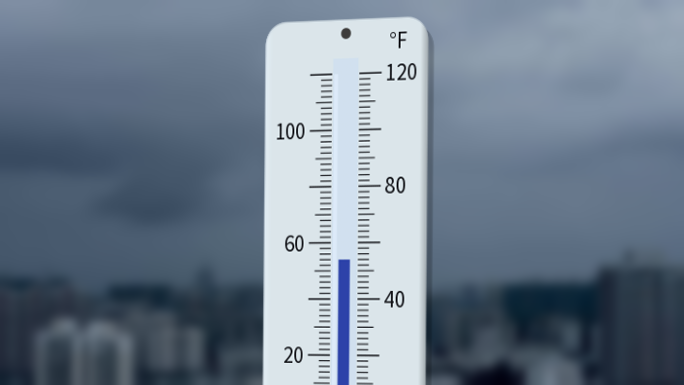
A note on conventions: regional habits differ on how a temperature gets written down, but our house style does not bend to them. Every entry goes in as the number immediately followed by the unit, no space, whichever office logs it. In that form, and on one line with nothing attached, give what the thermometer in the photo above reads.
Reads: 54°F
